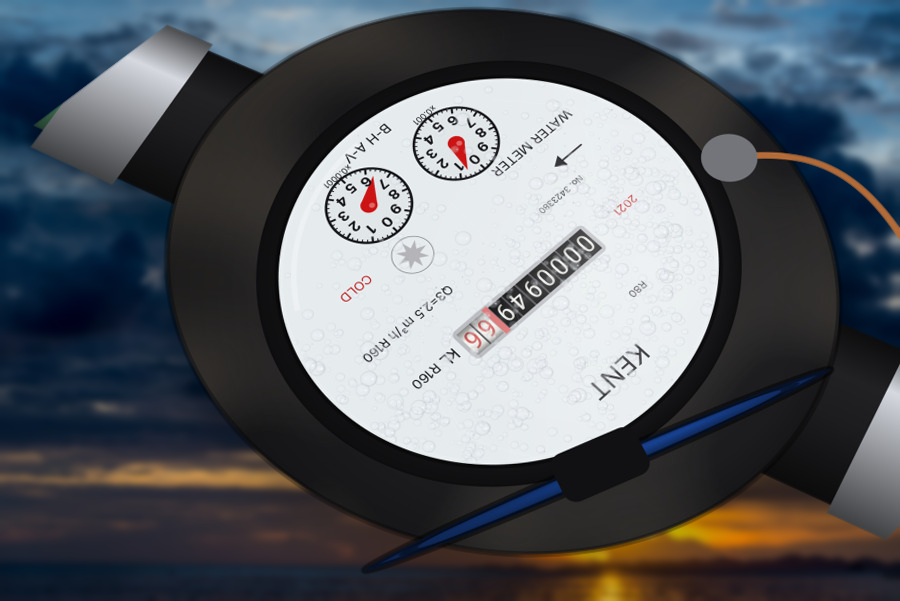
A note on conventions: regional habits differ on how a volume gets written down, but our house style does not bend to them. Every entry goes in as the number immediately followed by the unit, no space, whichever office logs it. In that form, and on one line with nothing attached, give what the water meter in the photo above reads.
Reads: 949.6606kL
